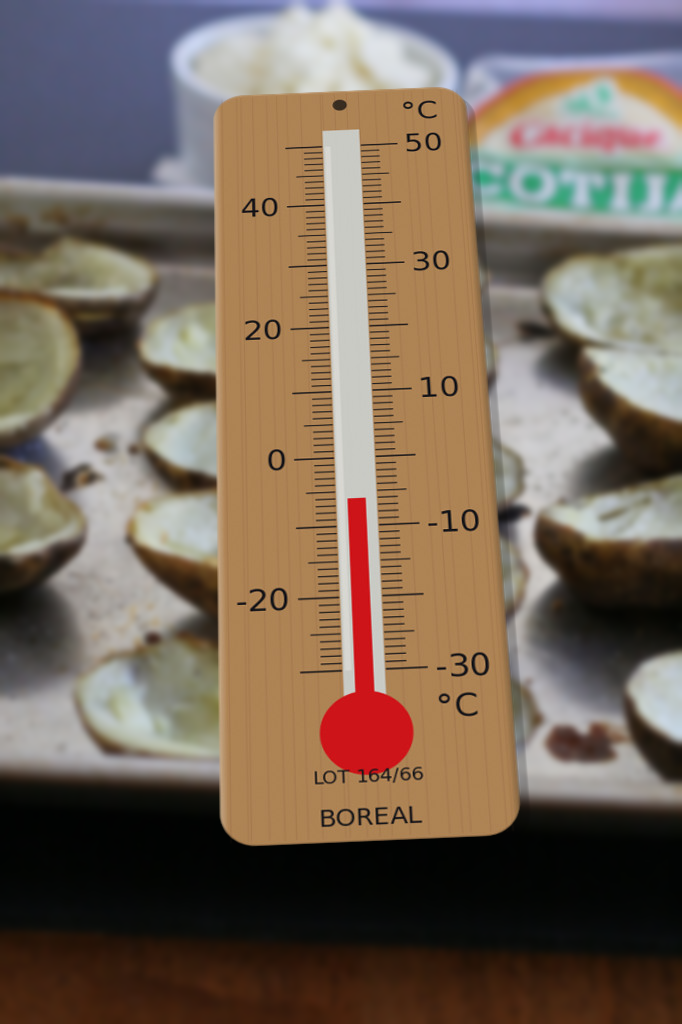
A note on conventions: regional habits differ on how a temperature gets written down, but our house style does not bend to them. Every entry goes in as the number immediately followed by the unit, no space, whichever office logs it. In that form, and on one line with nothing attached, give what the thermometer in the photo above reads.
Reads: -6°C
